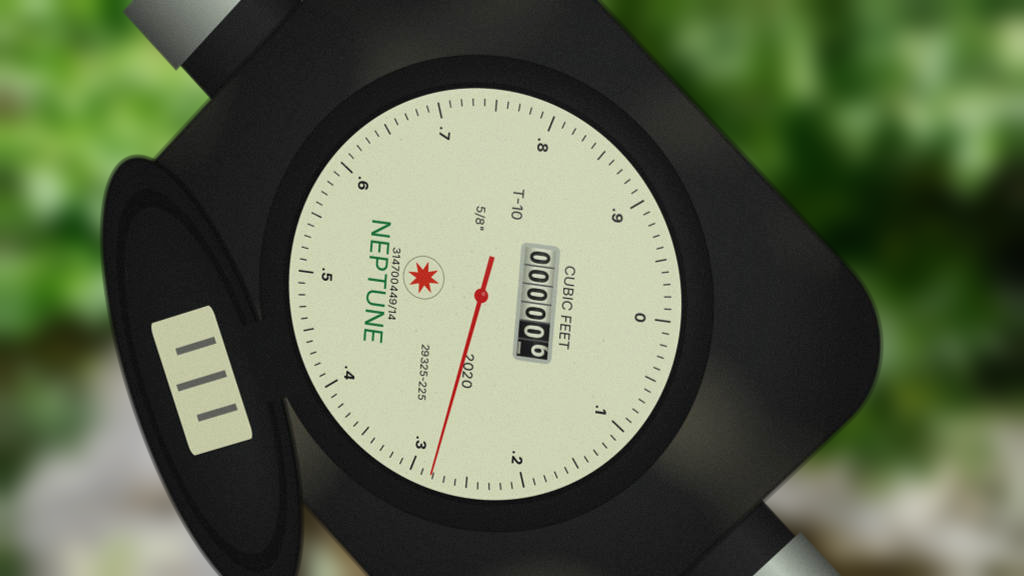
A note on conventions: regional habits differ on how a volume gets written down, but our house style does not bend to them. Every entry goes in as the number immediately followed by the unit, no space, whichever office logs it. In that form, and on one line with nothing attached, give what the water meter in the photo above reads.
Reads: 6.28ft³
